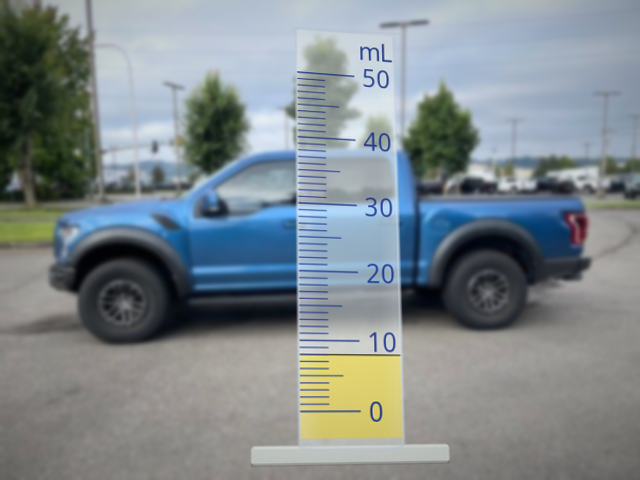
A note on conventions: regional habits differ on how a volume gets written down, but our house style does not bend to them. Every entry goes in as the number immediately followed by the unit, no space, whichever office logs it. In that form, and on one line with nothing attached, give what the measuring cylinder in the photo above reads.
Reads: 8mL
